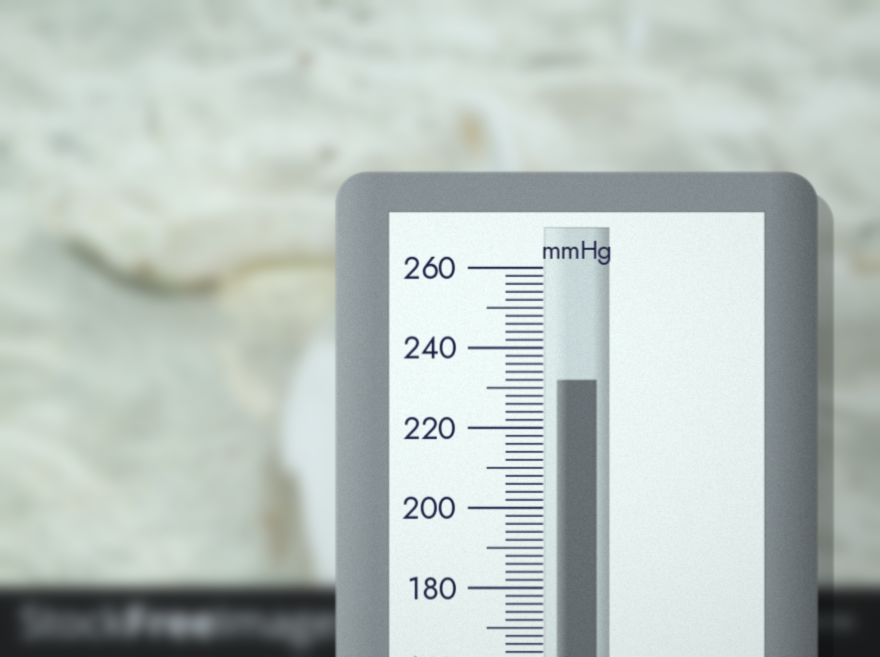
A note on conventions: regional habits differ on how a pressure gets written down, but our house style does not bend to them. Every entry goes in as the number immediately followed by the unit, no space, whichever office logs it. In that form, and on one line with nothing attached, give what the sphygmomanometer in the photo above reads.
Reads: 232mmHg
